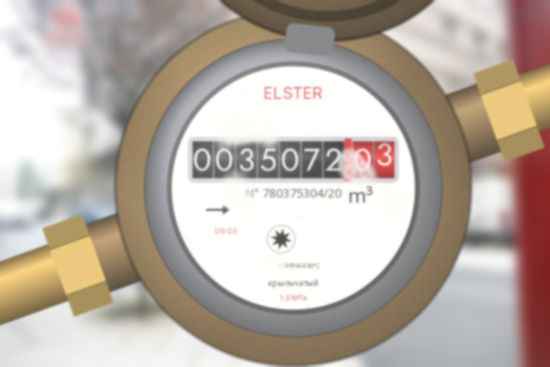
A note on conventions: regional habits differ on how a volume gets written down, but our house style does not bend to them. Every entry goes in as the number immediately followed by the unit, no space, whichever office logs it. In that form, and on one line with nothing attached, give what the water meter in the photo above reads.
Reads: 35072.03m³
